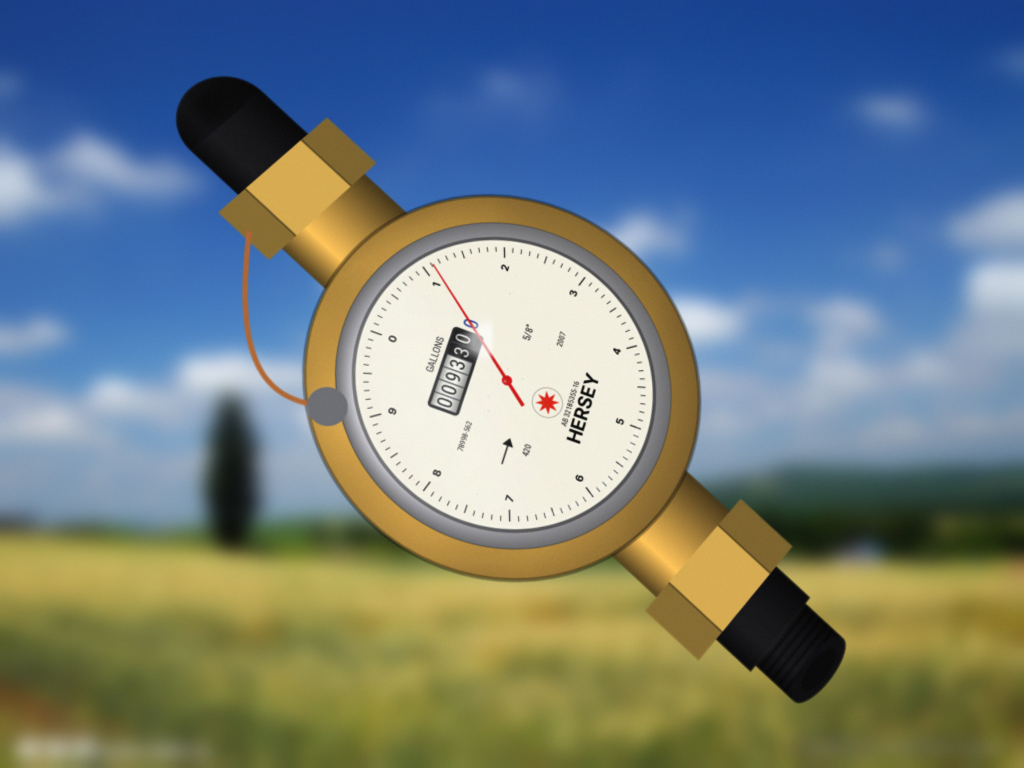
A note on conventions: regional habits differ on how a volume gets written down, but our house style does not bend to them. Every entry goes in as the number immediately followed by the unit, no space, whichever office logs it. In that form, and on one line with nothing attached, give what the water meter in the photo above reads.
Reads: 93301.1gal
